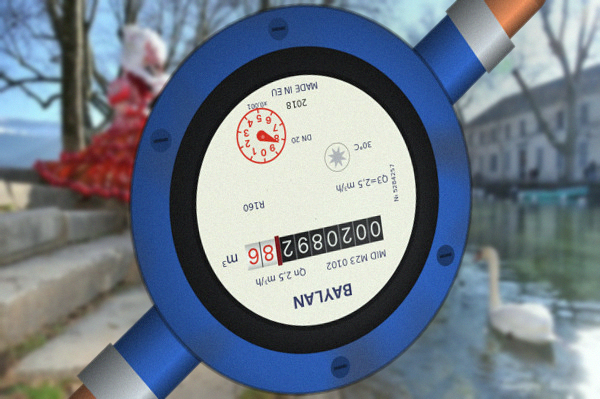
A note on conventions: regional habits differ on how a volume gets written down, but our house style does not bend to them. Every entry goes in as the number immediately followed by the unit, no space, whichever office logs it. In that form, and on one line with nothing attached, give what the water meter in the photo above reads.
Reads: 20892.868m³
